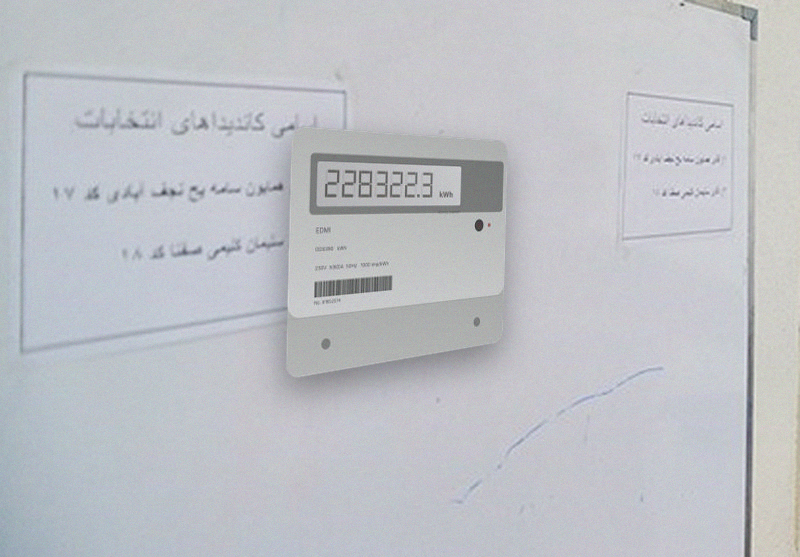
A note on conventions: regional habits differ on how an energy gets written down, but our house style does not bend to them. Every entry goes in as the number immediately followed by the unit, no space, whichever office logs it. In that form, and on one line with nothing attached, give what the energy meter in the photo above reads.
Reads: 228322.3kWh
